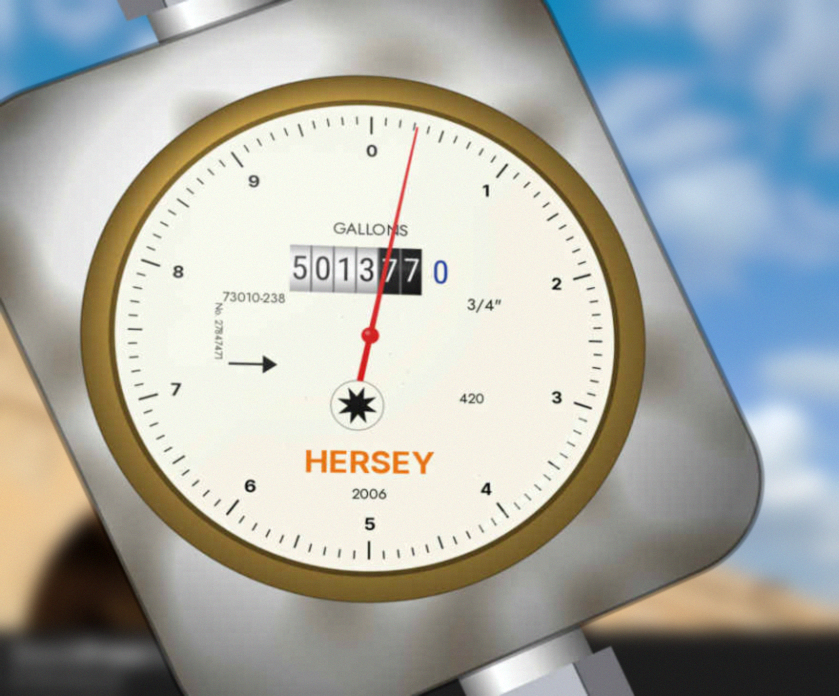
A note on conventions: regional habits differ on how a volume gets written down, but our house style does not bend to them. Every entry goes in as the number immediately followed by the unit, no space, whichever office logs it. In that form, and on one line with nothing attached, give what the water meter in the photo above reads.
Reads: 5013770.3gal
